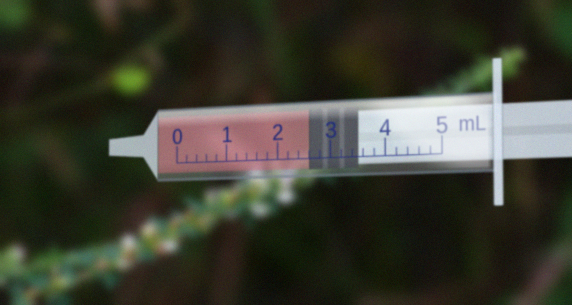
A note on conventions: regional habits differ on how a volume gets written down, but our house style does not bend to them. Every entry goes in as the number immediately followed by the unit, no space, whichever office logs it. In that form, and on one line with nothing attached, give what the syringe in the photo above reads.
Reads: 2.6mL
